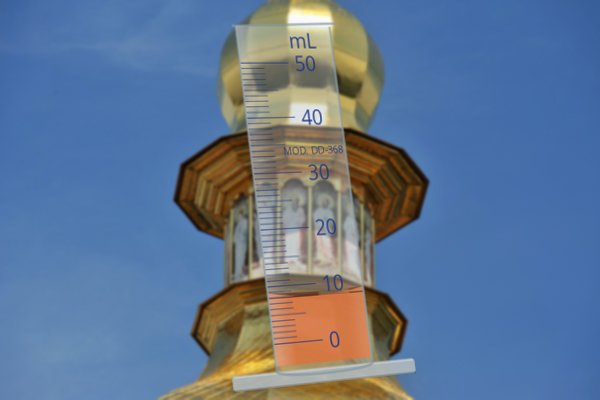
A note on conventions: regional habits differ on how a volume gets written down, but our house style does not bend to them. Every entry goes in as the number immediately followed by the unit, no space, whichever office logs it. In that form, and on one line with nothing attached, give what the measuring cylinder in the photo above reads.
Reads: 8mL
